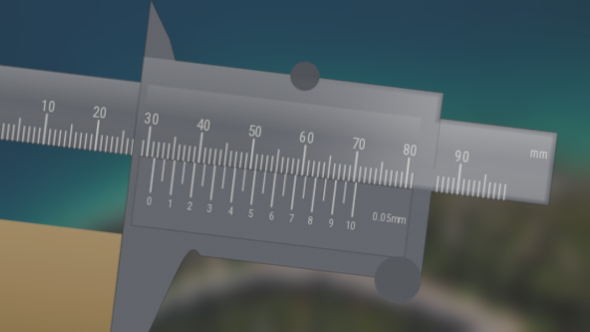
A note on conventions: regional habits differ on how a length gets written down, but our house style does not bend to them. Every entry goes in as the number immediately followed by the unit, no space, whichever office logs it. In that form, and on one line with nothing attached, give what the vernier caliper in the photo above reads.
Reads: 31.5mm
